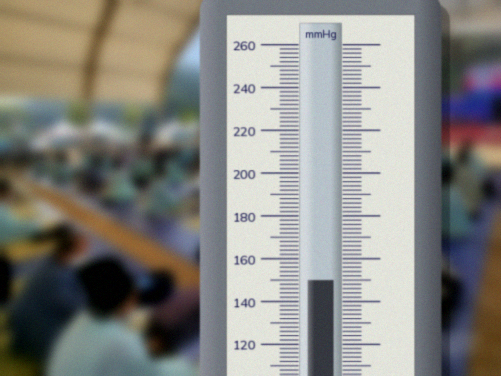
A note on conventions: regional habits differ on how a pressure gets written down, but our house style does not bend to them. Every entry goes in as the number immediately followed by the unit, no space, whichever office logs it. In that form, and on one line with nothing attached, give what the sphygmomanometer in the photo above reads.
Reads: 150mmHg
